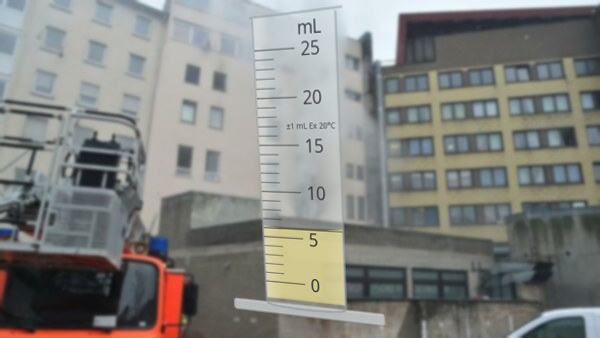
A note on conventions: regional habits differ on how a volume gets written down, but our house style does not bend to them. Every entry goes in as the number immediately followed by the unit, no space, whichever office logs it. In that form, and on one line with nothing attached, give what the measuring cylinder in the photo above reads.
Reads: 6mL
